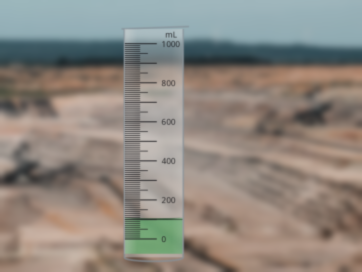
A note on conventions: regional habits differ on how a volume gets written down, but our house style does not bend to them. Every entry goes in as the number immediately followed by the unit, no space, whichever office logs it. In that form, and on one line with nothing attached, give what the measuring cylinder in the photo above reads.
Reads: 100mL
